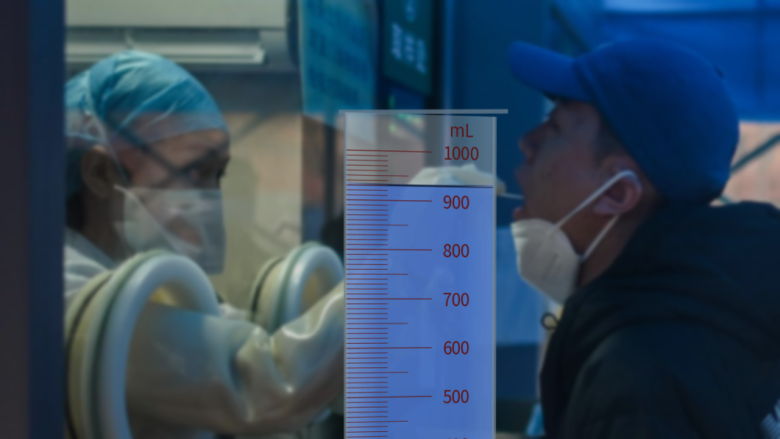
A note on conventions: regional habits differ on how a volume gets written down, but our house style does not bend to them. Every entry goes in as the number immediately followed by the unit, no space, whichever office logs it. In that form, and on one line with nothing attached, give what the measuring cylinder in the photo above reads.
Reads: 930mL
